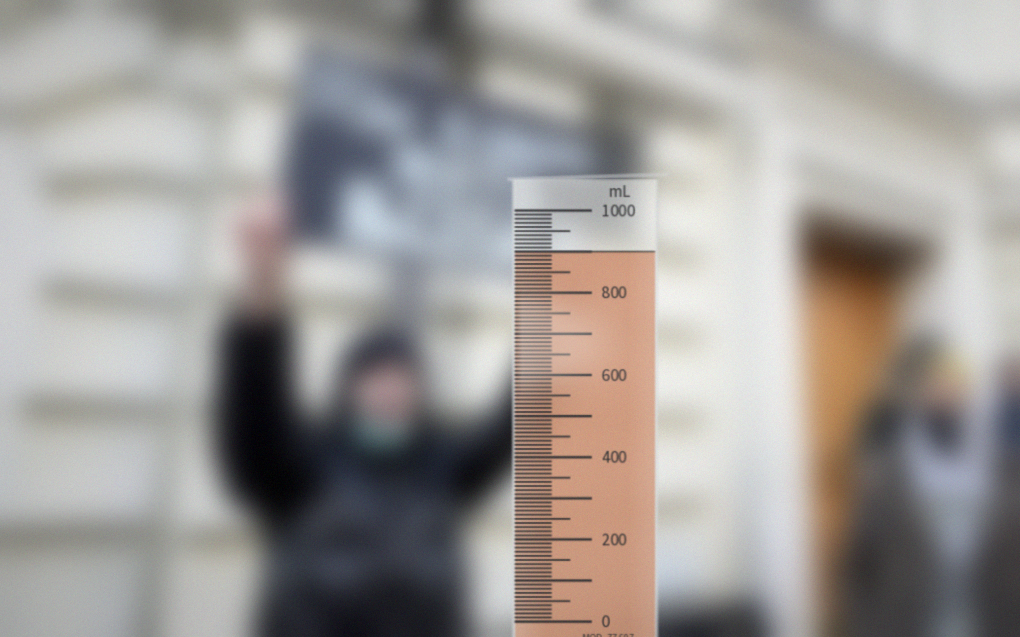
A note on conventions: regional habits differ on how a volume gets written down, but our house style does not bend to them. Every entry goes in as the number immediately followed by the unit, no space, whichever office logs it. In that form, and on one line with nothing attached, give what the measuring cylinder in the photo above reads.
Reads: 900mL
